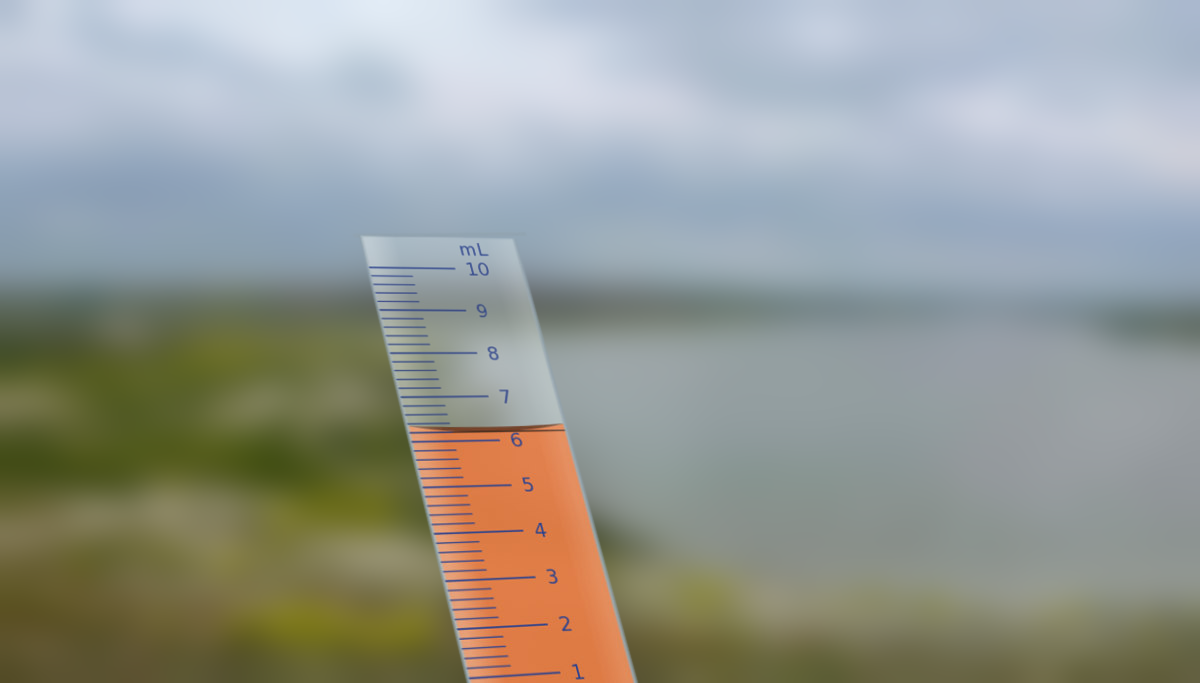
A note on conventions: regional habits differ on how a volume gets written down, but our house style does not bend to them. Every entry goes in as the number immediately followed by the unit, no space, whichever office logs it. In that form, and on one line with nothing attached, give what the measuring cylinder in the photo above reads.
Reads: 6.2mL
